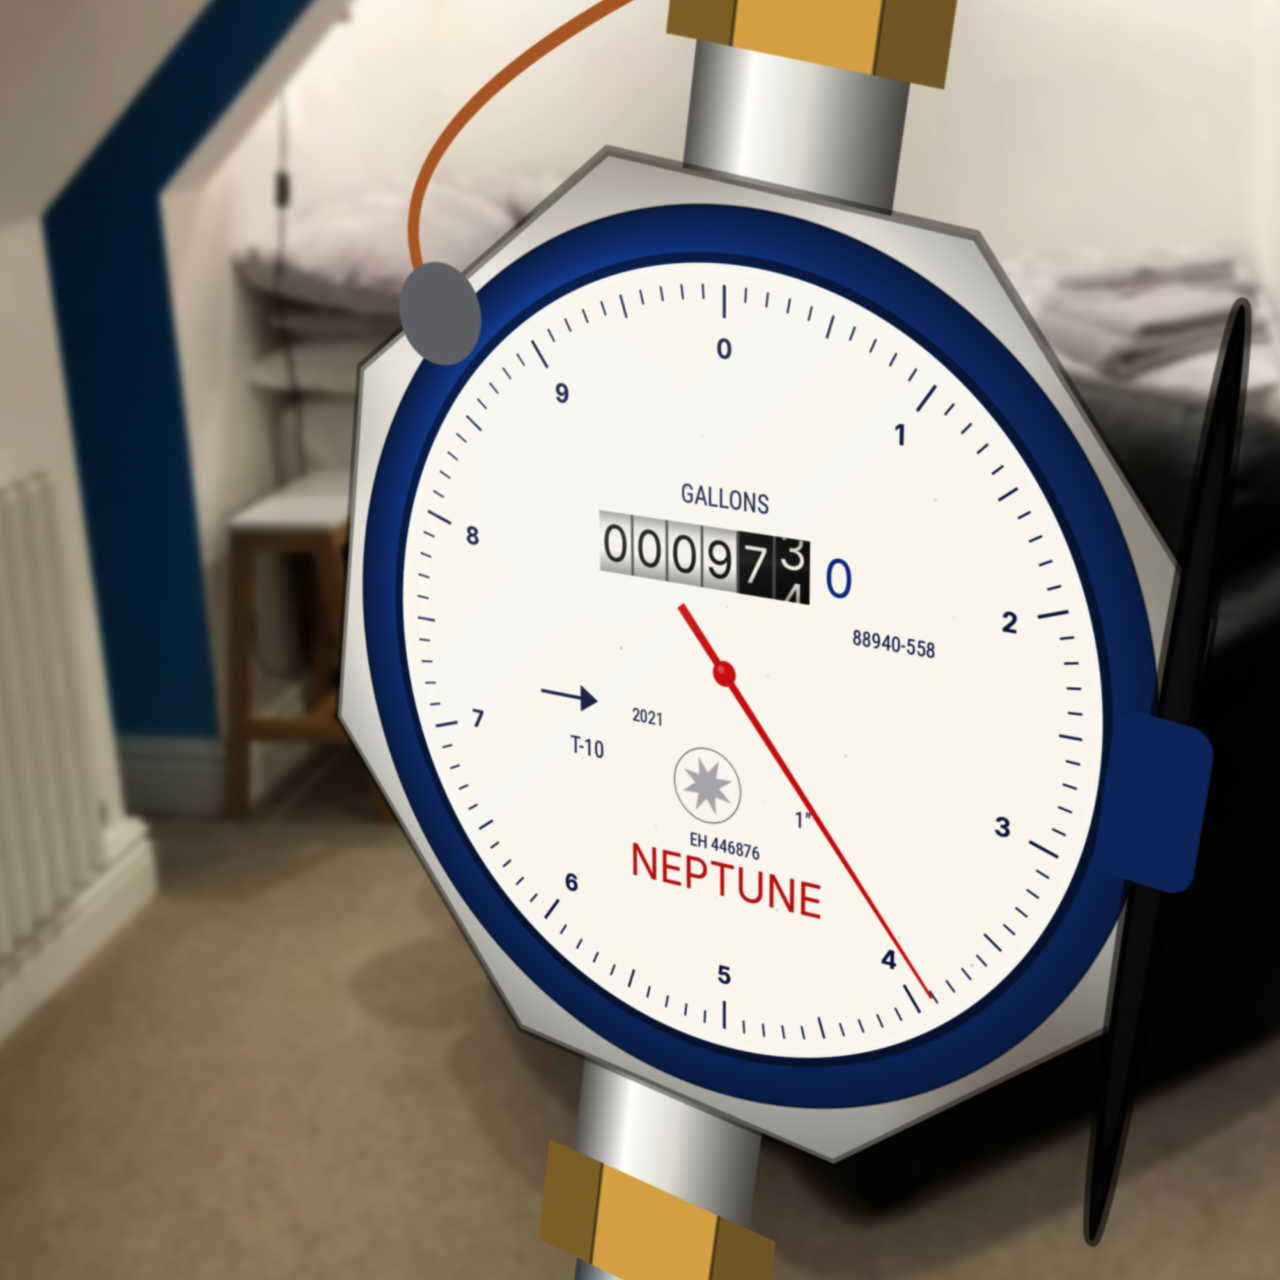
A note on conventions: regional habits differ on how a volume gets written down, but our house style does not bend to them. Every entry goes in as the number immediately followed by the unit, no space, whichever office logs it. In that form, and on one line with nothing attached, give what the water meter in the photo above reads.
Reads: 9733.9gal
